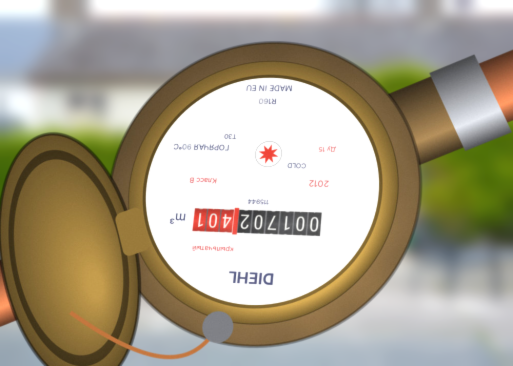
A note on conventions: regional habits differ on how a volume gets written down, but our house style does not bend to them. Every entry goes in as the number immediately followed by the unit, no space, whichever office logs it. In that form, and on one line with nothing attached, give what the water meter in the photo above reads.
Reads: 1702.401m³
